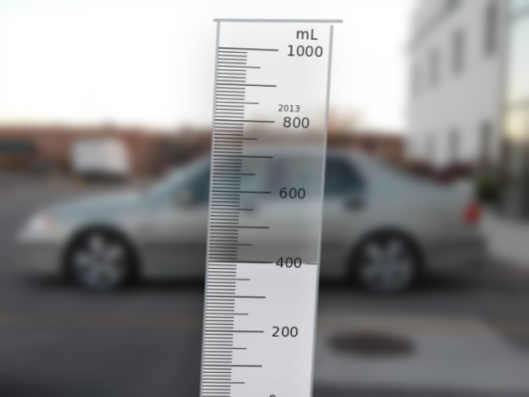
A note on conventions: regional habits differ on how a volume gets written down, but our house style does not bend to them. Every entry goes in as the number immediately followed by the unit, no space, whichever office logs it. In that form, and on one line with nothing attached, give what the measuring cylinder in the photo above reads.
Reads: 400mL
